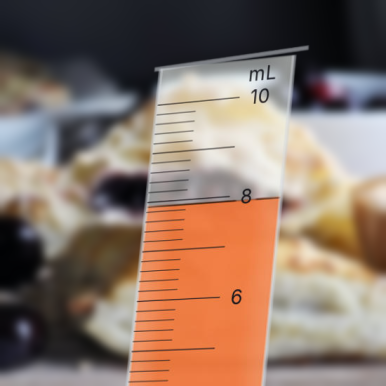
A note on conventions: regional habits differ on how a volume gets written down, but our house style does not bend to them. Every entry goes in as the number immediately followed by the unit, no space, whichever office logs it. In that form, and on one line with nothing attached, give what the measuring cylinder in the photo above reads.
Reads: 7.9mL
